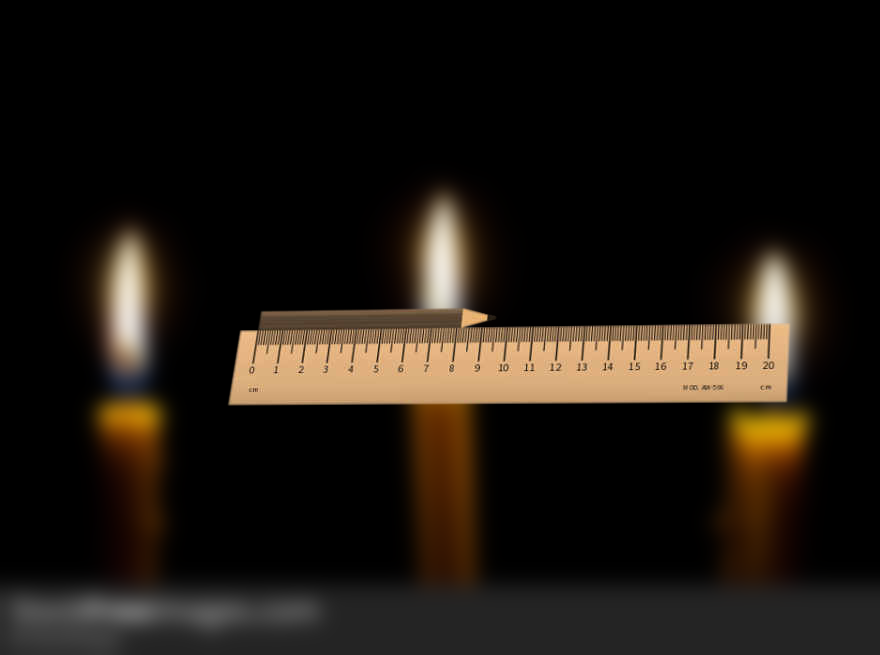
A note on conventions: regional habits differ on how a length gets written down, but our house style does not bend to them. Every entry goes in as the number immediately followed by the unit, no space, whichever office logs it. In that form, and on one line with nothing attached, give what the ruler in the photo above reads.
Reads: 9.5cm
